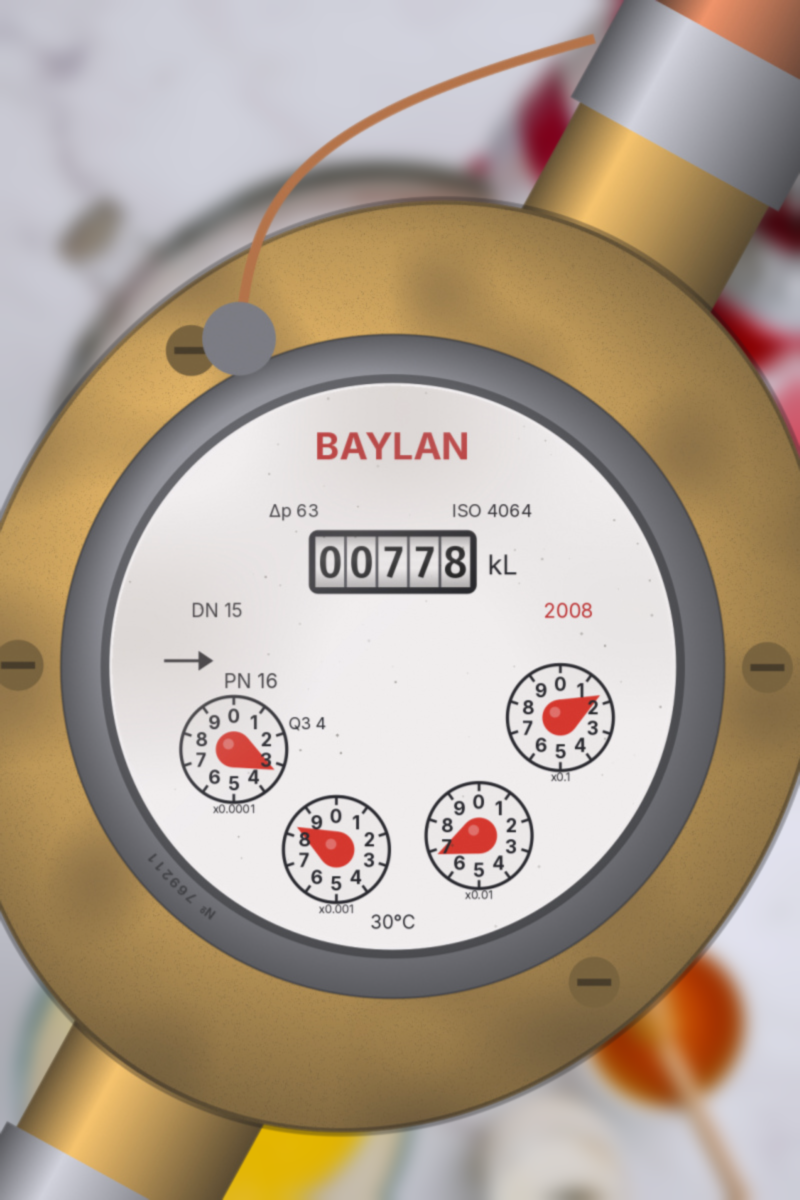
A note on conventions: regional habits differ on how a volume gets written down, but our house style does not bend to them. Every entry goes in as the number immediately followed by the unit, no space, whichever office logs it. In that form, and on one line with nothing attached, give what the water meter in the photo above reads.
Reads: 778.1683kL
